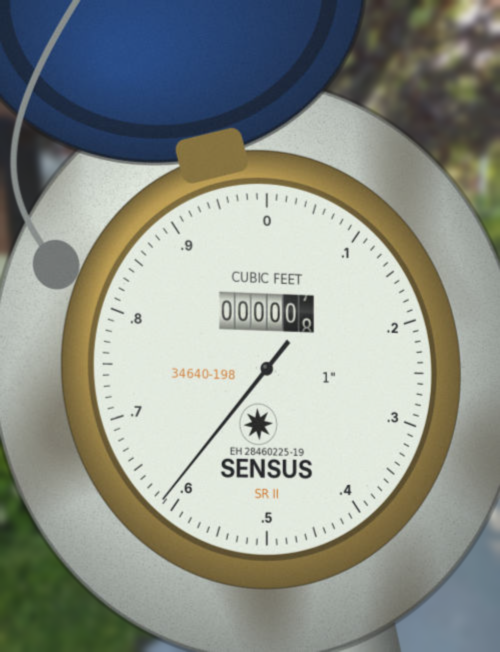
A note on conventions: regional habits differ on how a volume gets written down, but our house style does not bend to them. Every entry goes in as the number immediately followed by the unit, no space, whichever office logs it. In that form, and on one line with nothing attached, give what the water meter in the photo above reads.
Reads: 7.61ft³
